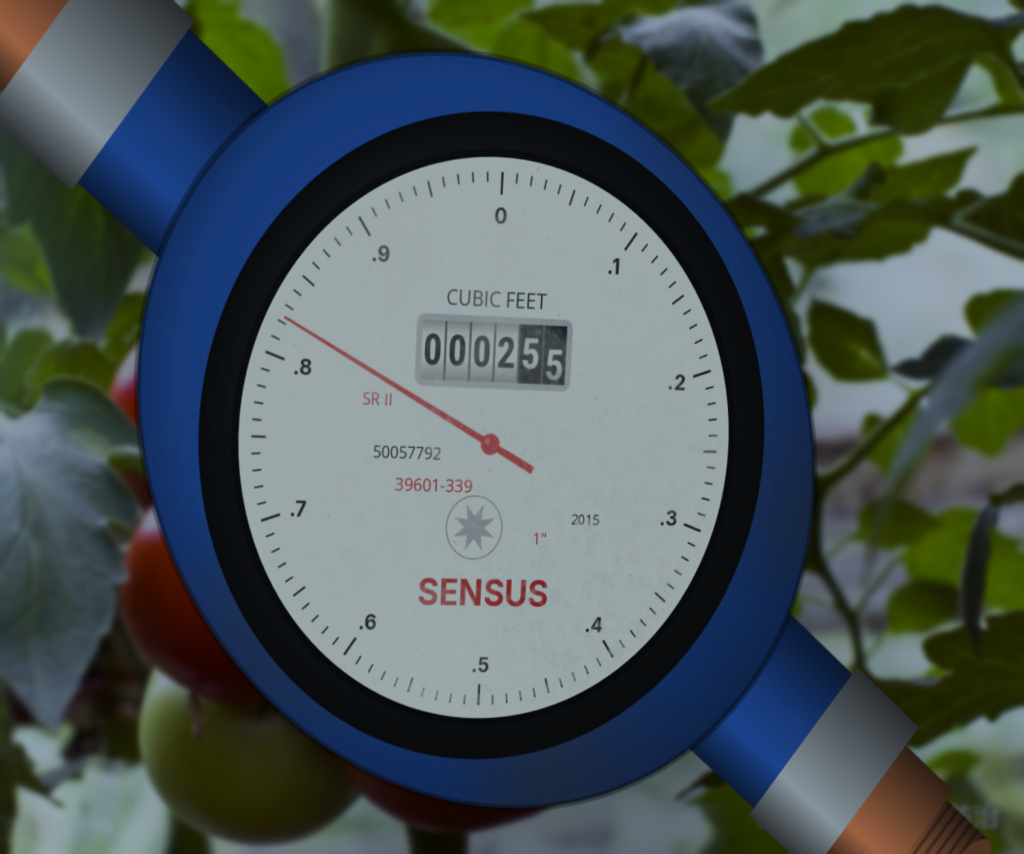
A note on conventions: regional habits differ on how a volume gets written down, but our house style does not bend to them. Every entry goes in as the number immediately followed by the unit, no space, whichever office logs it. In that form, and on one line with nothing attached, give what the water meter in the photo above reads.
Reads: 254.82ft³
